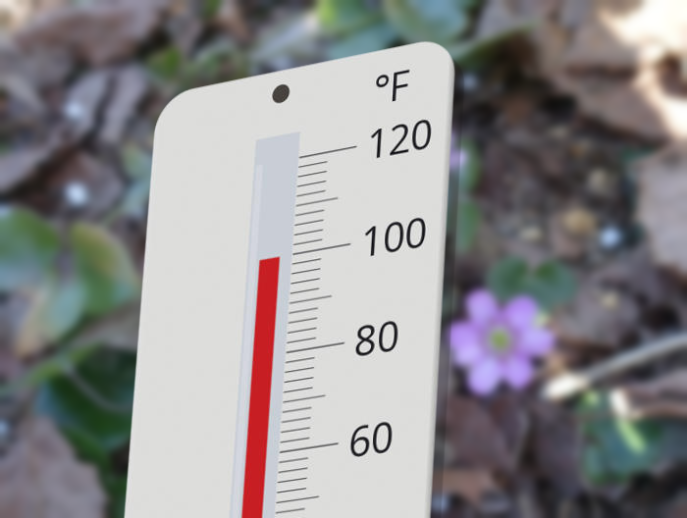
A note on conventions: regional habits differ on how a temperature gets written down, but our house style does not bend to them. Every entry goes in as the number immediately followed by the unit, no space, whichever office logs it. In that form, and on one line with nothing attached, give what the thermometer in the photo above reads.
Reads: 100°F
